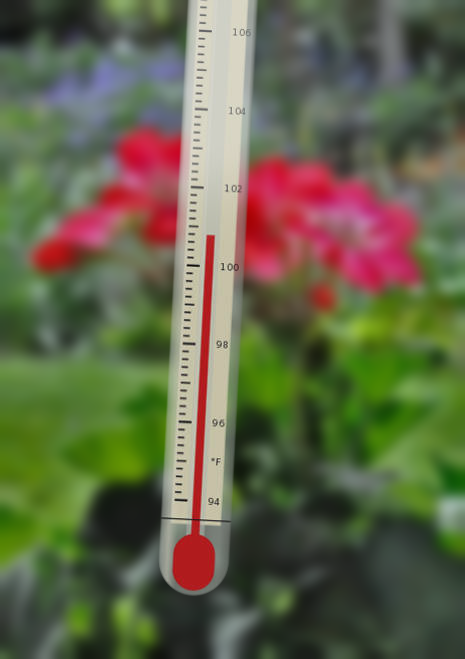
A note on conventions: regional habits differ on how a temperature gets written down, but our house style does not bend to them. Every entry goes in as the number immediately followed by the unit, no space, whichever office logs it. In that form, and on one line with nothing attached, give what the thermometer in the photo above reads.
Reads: 100.8°F
